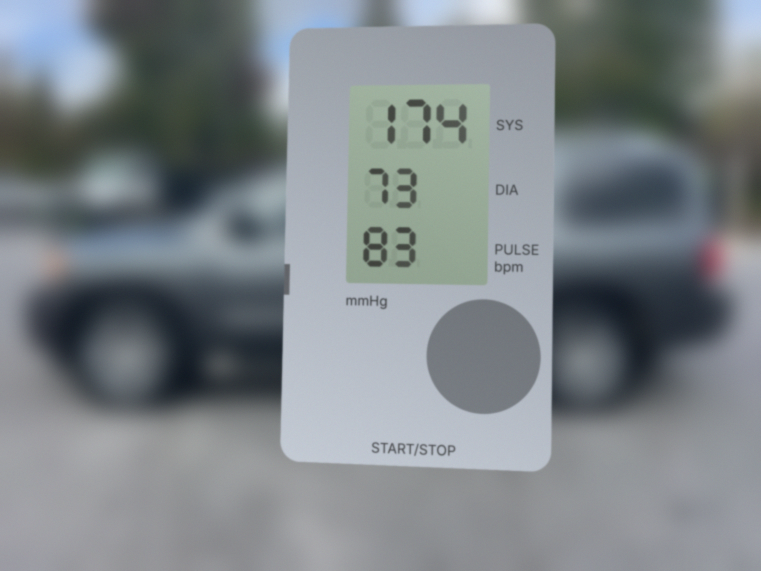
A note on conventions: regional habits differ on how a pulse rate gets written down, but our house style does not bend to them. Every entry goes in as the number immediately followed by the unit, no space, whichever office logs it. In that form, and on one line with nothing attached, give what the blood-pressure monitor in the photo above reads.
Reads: 83bpm
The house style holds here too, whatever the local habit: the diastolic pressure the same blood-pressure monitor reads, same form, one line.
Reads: 73mmHg
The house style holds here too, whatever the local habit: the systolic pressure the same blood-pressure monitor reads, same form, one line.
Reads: 174mmHg
